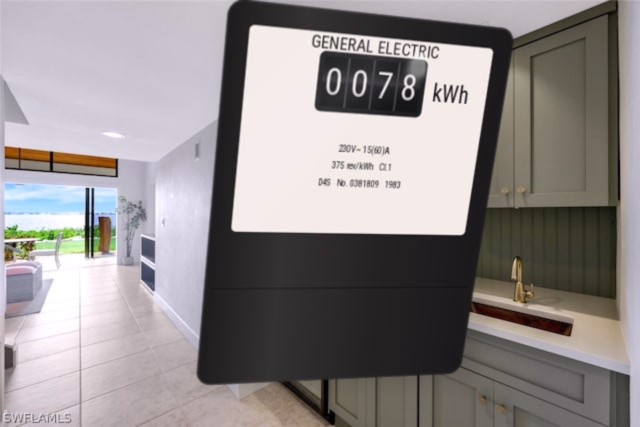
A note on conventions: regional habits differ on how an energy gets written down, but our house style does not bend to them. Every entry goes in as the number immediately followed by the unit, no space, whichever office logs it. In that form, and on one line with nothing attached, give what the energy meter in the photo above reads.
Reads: 78kWh
